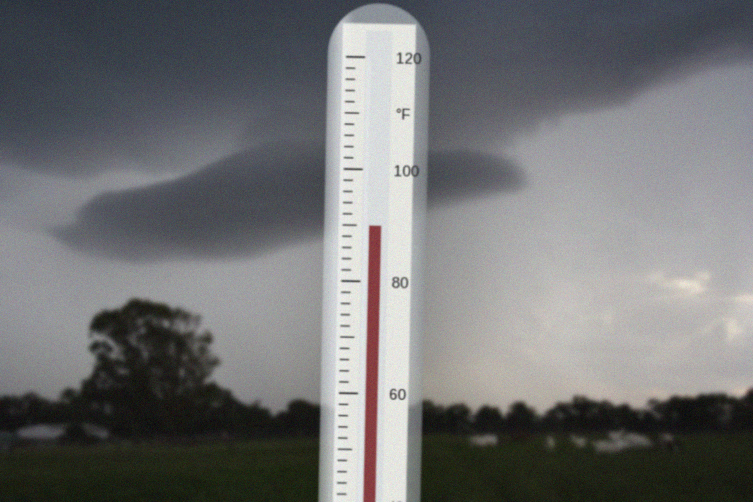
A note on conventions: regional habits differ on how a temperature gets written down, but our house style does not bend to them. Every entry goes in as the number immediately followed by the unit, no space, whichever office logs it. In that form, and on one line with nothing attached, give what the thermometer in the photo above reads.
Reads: 90°F
